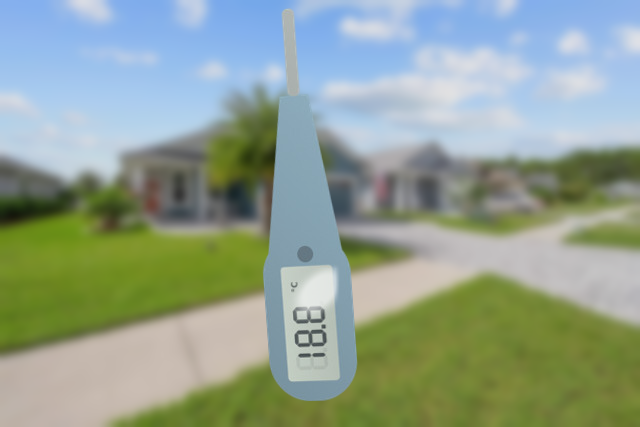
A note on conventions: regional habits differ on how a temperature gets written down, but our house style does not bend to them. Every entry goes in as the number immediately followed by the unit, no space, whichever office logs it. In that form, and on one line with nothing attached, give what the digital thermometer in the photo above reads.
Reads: 18.8°C
